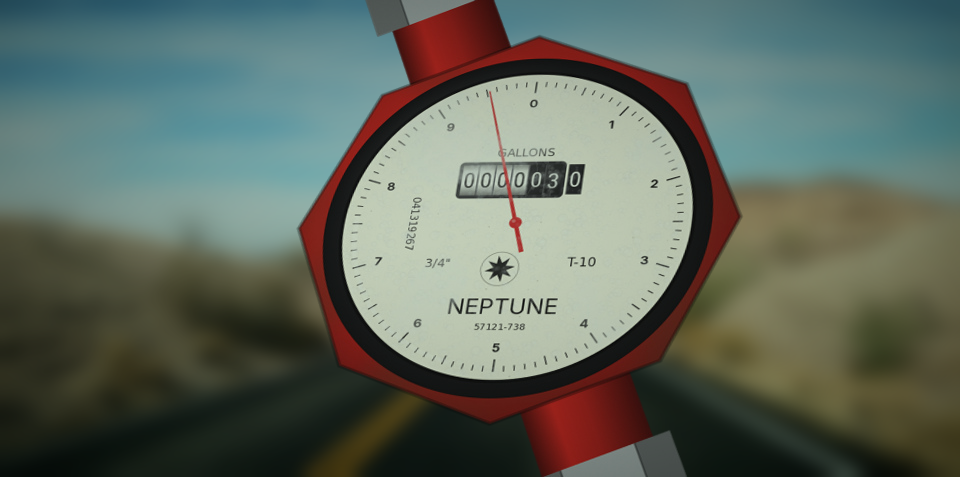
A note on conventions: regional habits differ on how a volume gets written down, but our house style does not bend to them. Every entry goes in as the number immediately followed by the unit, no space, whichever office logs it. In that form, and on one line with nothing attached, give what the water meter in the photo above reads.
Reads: 29.5gal
